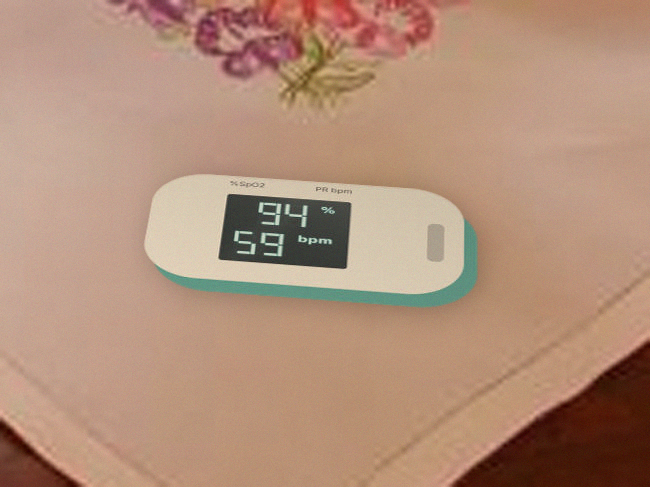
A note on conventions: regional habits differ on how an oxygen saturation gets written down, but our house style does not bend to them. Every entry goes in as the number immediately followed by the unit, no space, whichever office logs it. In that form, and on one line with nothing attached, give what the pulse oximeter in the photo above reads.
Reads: 94%
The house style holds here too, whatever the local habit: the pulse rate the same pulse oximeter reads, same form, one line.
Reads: 59bpm
